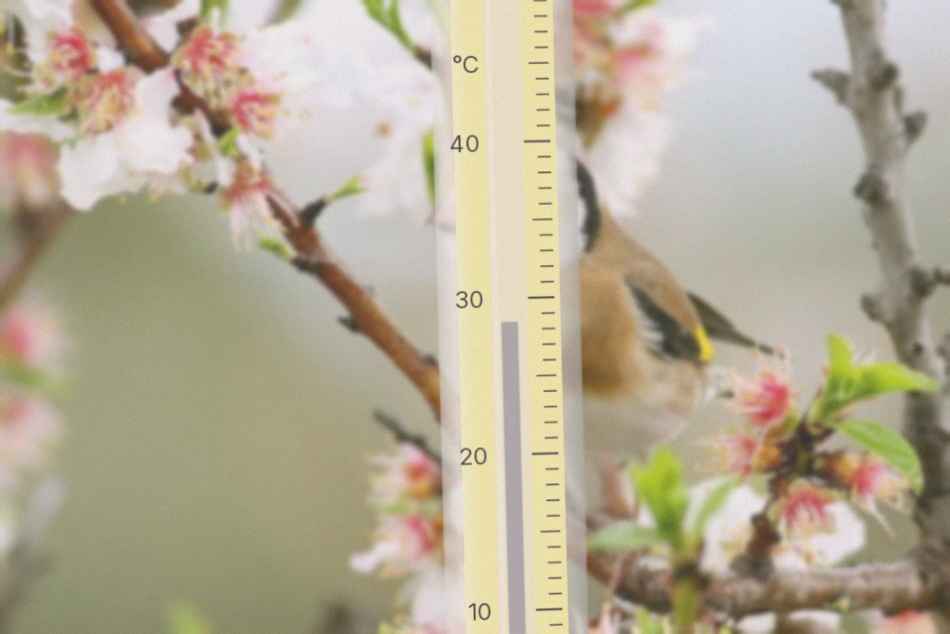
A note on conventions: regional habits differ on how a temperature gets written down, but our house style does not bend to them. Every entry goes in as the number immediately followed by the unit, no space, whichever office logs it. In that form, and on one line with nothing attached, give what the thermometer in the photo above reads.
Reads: 28.5°C
